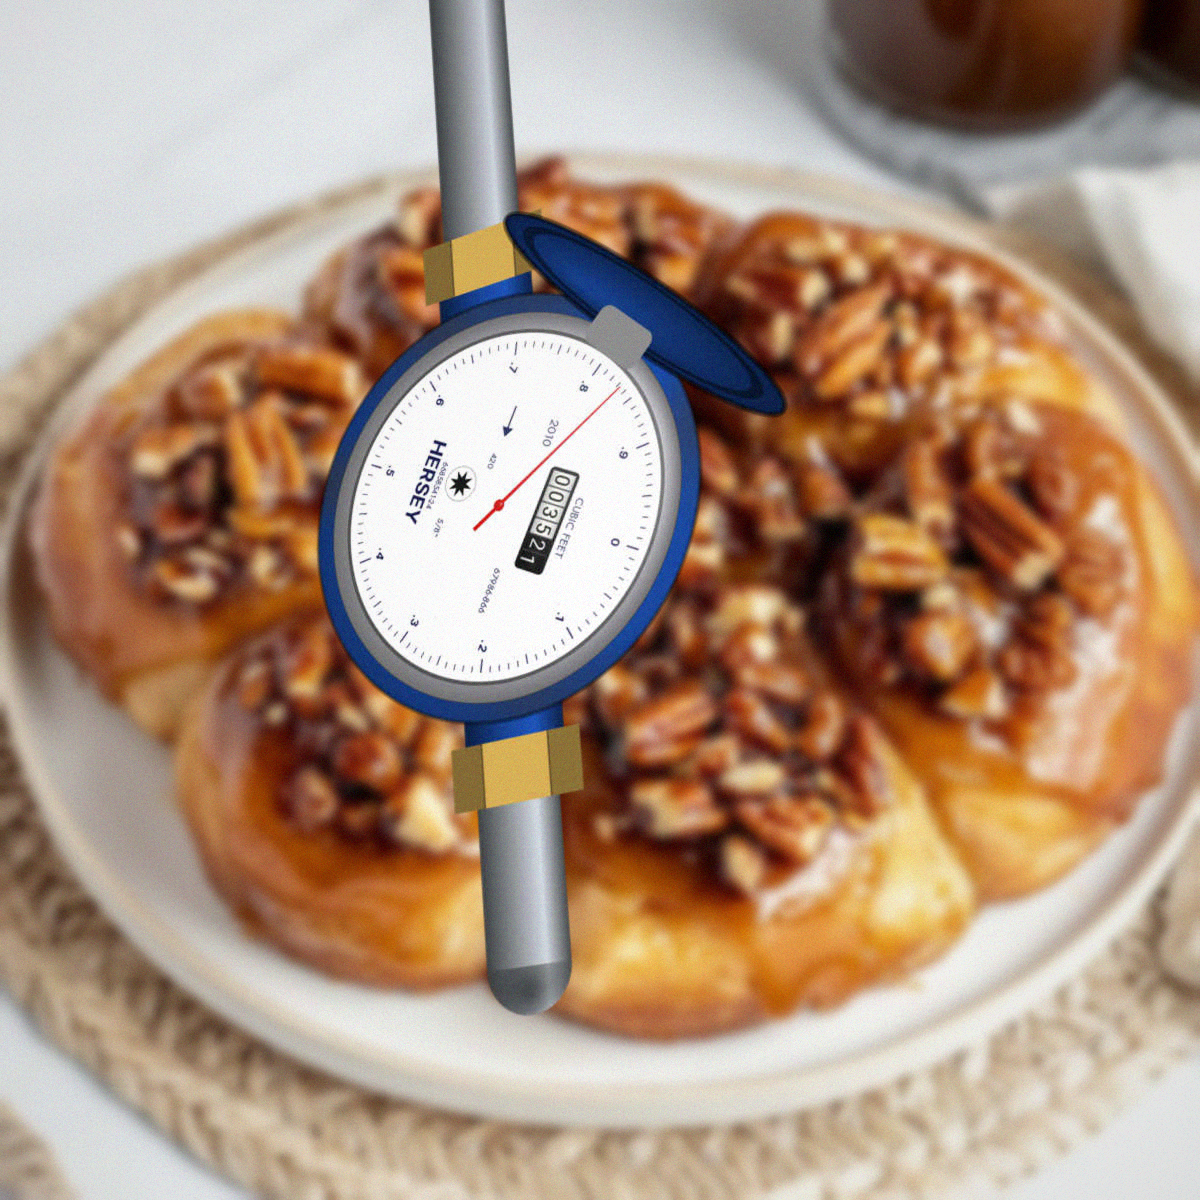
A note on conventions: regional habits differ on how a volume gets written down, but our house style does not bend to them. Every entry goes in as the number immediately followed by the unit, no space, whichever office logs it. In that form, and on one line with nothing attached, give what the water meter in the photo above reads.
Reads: 3520.83ft³
